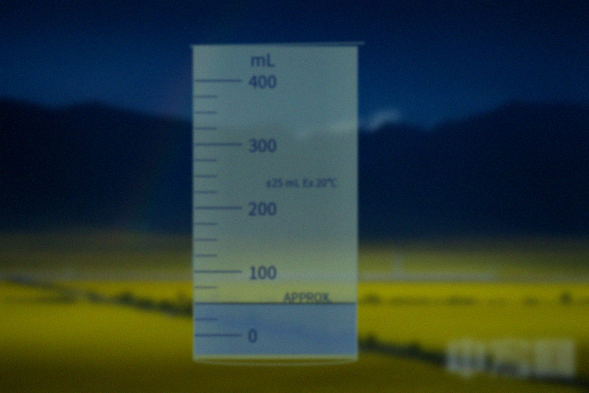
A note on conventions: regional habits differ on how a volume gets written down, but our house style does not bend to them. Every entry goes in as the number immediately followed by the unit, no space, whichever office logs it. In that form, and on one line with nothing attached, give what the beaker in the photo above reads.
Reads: 50mL
